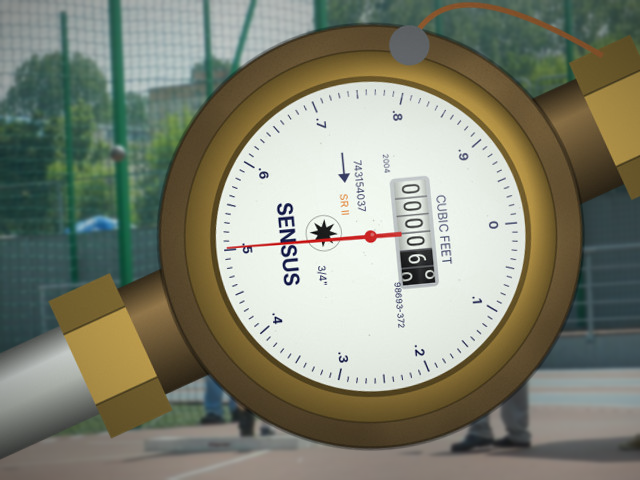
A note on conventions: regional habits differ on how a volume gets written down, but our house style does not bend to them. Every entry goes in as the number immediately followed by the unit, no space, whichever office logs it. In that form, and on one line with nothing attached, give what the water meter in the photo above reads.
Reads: 68.50ft³
